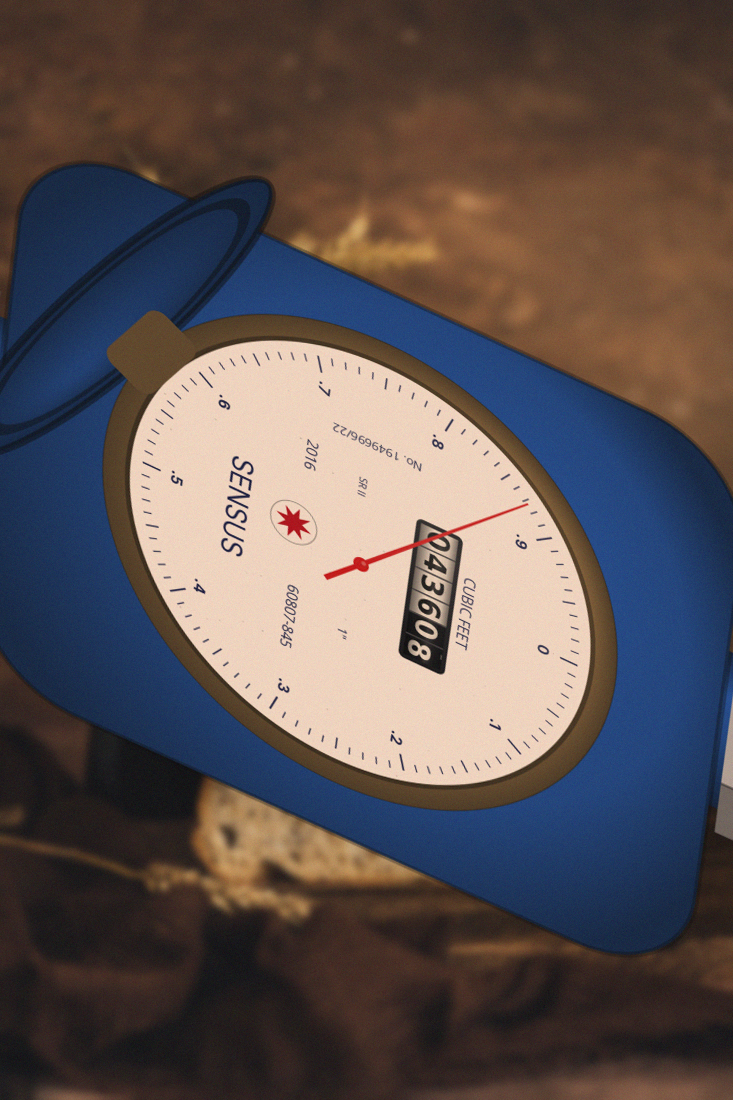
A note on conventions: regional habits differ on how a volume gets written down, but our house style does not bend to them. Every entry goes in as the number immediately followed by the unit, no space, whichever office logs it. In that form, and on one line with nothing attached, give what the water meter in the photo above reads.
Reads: 43607.87ft³
